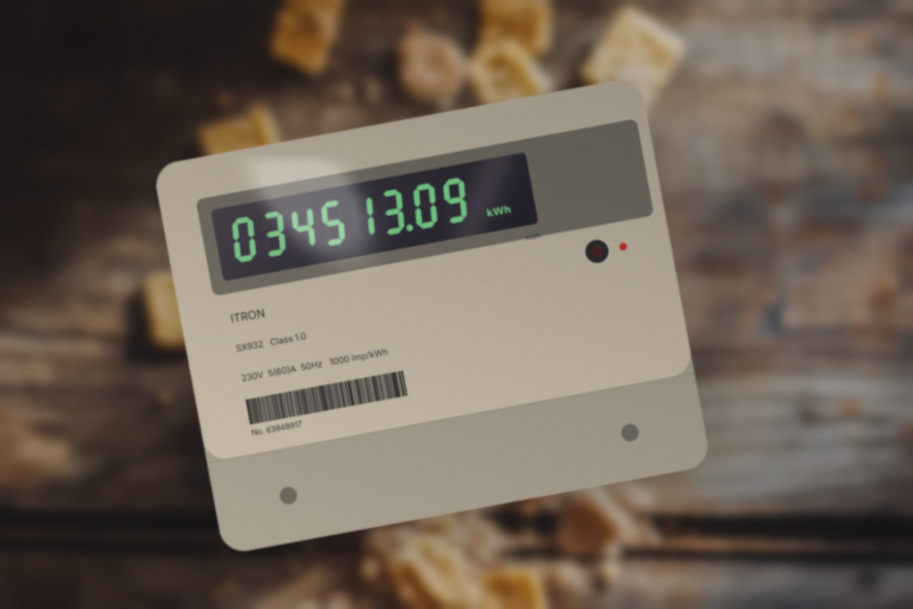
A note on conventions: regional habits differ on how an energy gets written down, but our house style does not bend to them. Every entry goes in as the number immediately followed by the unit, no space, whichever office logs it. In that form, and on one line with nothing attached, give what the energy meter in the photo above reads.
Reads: 34513.09kWh
